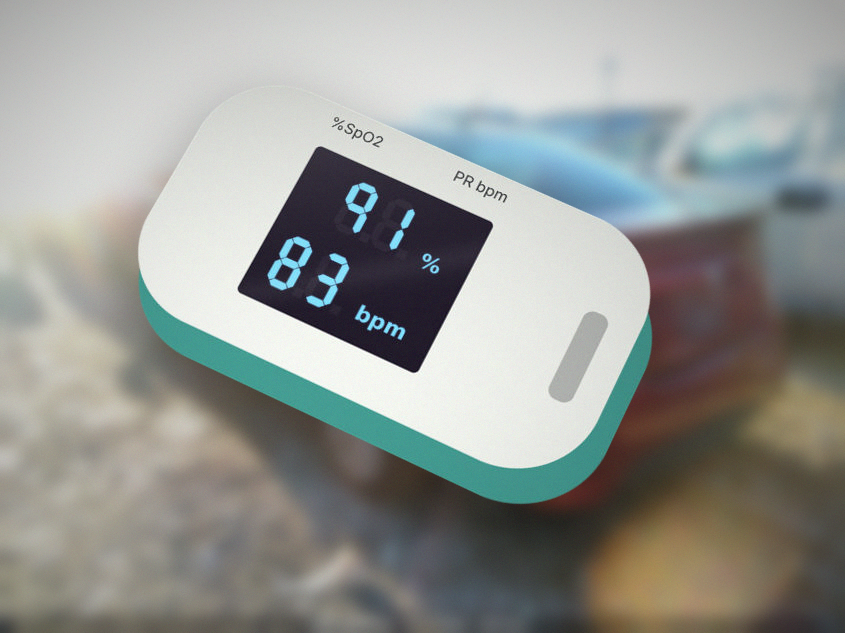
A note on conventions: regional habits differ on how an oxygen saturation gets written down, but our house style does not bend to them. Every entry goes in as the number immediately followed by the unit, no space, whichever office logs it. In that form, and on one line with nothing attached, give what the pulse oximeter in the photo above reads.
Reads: 91%
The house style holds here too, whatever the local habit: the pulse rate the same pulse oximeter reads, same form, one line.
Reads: 83bpm
